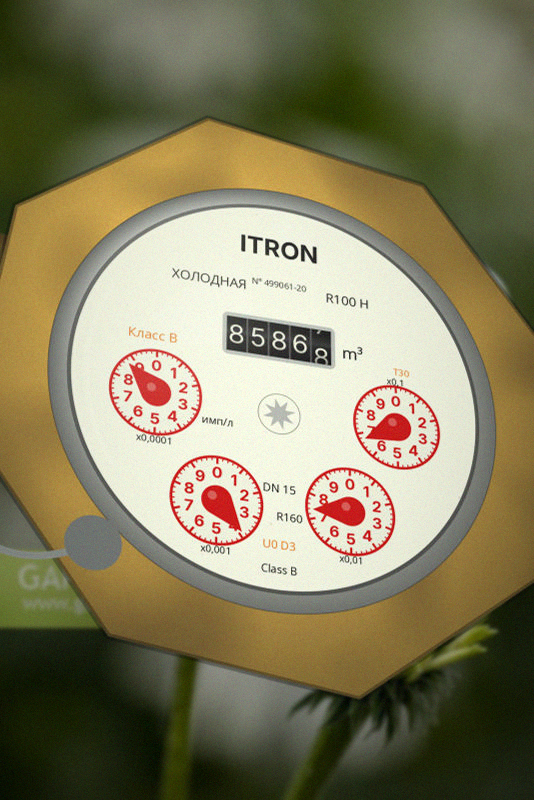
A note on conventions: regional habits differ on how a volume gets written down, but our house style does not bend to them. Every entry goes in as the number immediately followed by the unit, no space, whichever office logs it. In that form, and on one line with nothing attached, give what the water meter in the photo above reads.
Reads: 85867.6738m³
